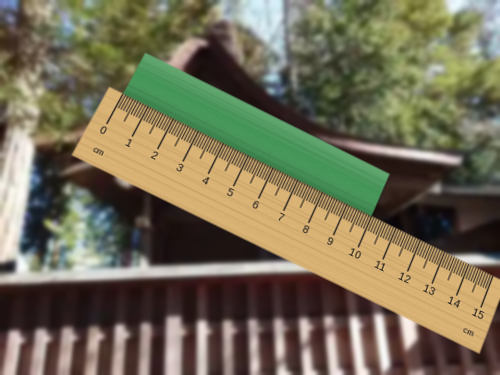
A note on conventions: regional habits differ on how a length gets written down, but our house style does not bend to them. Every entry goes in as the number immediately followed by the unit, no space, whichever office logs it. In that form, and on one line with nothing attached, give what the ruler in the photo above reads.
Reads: 10cm
